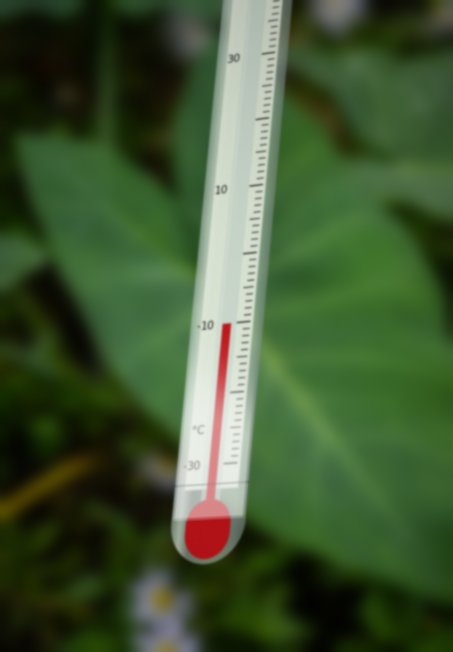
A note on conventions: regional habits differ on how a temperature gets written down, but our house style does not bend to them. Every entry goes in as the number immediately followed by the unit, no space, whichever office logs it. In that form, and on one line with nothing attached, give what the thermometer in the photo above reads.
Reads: -10°C
